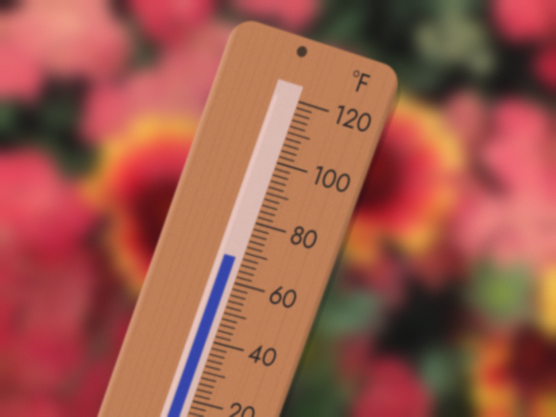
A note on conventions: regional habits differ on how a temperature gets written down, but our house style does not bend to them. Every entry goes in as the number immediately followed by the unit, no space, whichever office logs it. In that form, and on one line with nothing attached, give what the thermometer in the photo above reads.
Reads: 68°F
